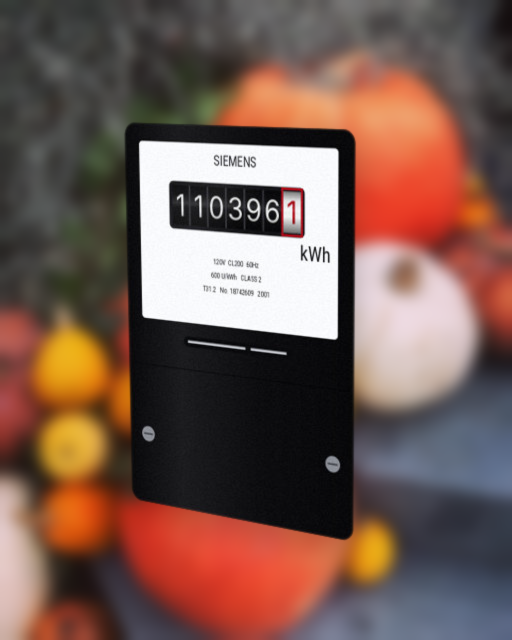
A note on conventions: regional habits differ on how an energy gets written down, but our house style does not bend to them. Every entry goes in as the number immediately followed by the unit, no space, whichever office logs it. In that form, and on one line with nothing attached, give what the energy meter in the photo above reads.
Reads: 110396.1kWh
